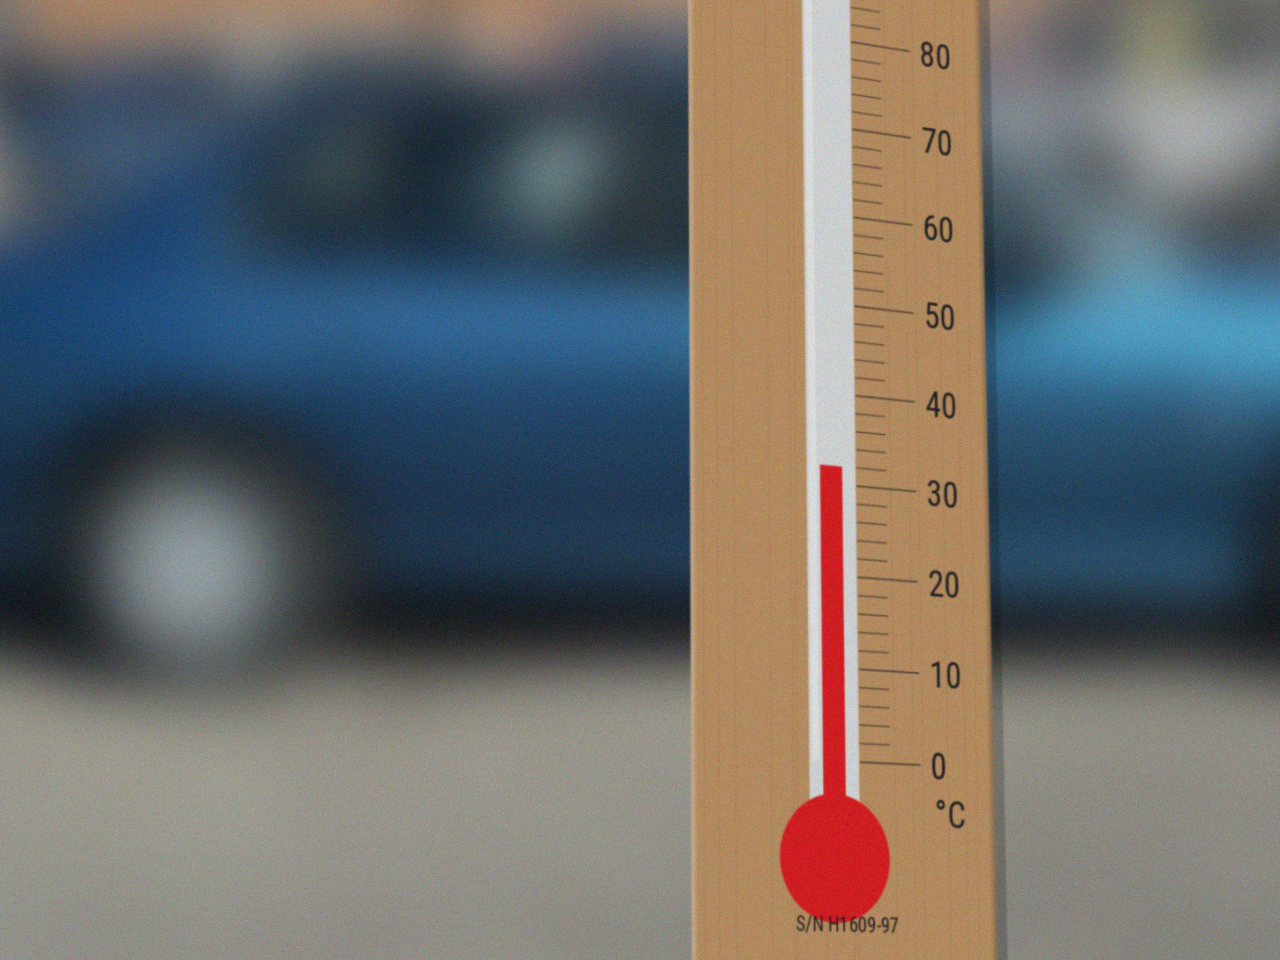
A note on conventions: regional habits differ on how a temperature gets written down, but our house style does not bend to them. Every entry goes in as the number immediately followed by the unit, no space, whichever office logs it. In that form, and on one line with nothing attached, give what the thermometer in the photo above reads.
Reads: 32°C
